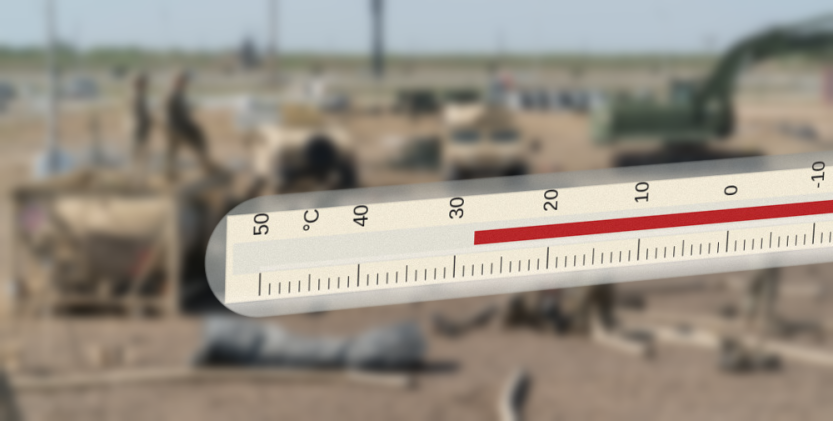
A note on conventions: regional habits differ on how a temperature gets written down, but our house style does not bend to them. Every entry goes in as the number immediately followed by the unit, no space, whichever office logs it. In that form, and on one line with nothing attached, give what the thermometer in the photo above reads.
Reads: 28°C
